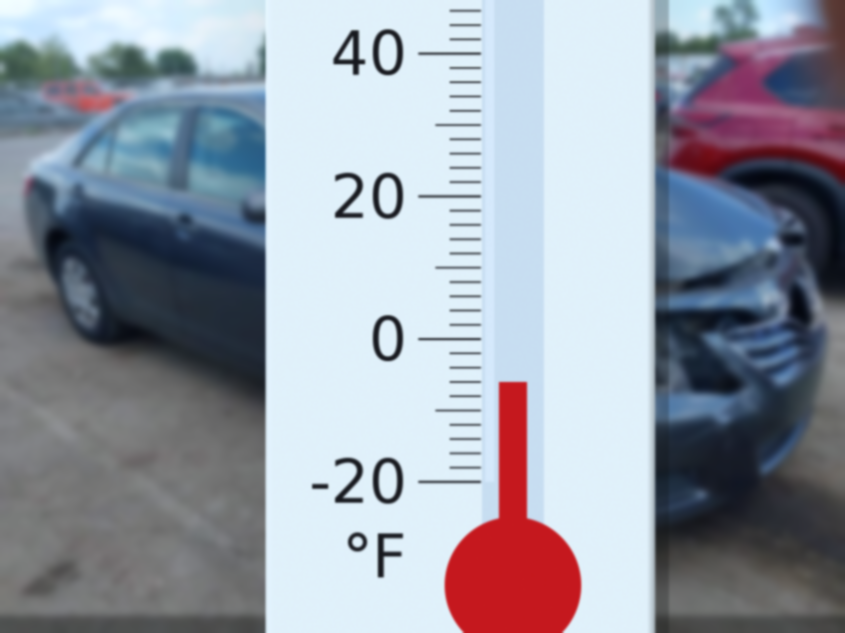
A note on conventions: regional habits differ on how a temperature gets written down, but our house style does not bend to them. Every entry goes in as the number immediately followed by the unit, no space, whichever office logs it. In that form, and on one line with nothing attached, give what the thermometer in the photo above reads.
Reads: -6°F
